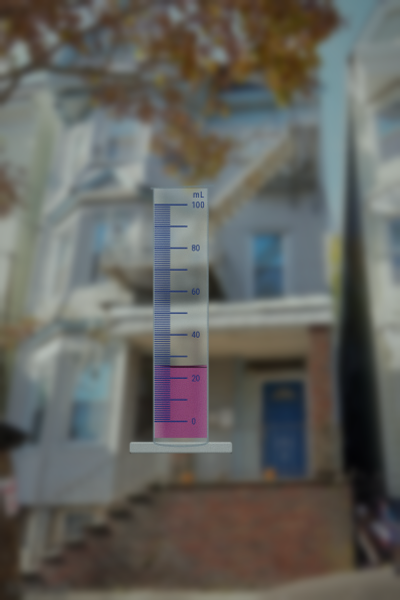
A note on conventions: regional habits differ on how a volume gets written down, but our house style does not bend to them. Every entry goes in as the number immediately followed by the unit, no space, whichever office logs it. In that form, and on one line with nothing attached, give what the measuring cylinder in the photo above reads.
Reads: 25mL
